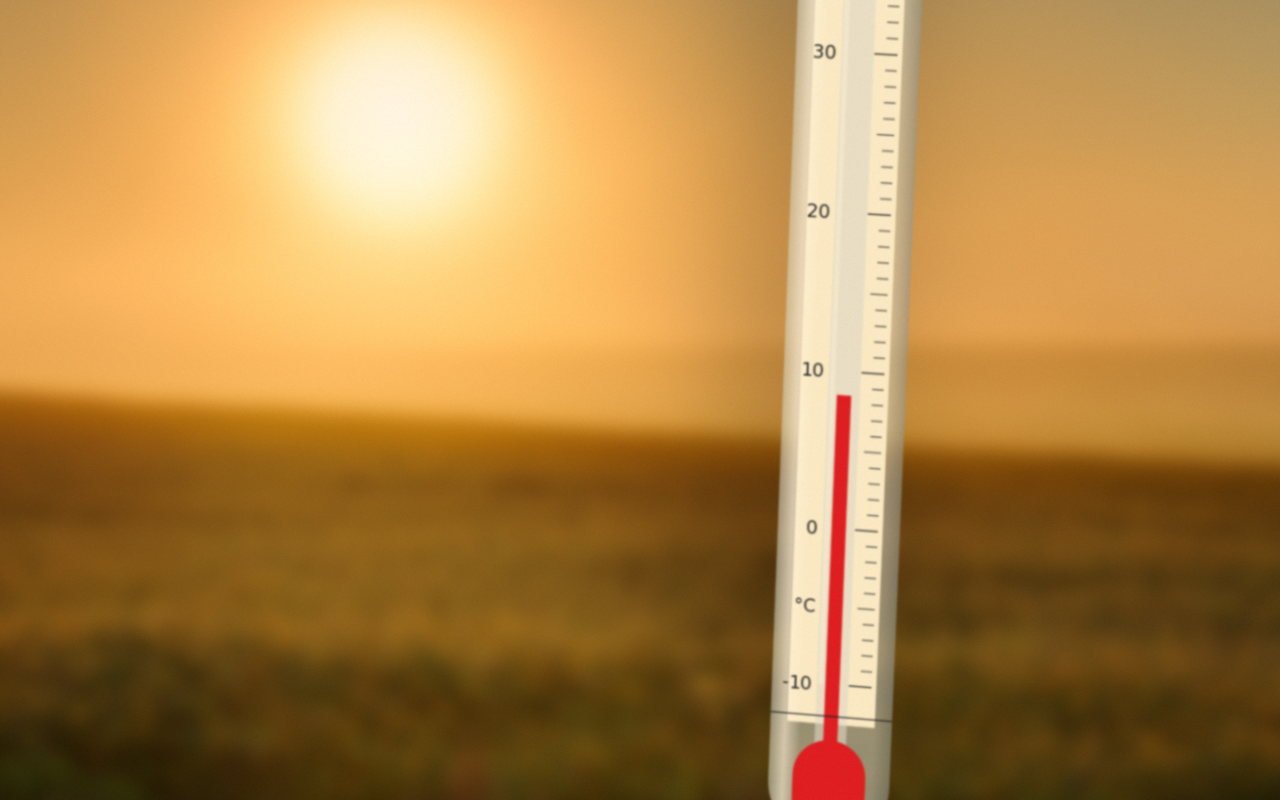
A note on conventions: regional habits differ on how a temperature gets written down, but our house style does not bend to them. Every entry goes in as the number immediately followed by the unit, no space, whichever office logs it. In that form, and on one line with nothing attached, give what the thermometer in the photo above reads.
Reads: 8.5°C
